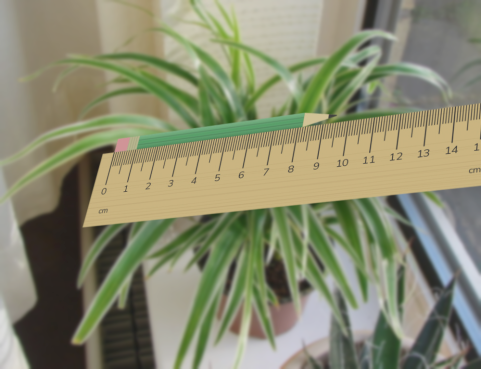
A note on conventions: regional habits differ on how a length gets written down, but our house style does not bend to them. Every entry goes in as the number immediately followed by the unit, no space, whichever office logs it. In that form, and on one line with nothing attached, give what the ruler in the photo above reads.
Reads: 9.5cm
